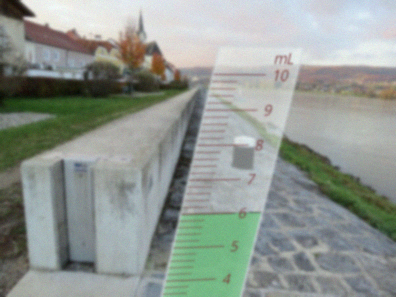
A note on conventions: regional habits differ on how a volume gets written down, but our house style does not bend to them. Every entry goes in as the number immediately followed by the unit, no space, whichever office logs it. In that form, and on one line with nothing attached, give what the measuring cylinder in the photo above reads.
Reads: 6mL
